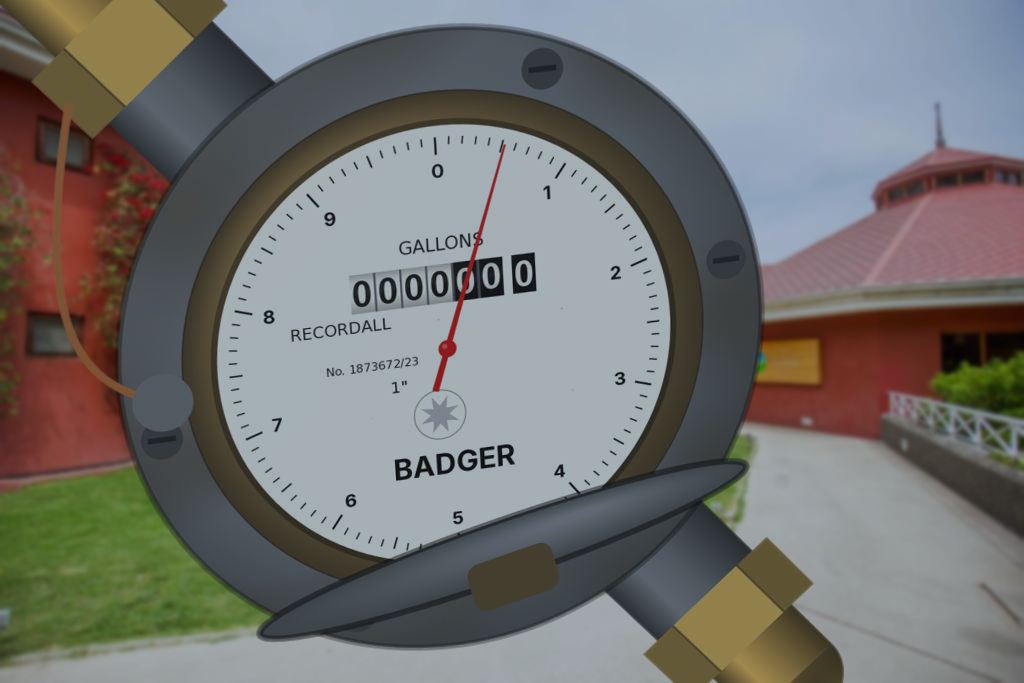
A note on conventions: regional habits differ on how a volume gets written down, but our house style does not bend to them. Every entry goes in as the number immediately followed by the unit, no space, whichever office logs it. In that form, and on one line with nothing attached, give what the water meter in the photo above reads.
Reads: 0.5gal
